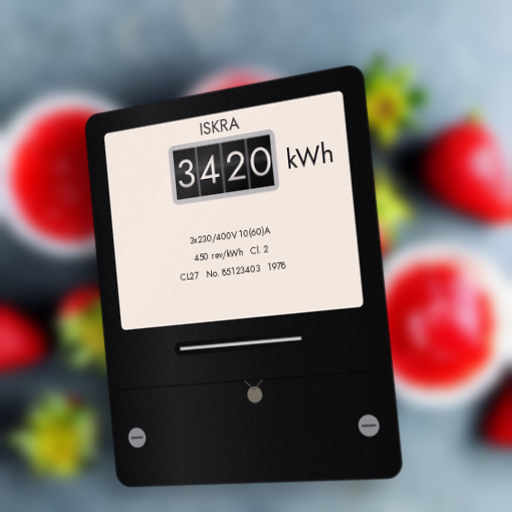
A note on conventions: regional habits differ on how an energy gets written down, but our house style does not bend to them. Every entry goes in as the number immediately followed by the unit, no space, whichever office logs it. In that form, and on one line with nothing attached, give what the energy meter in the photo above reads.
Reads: 3420kWh
